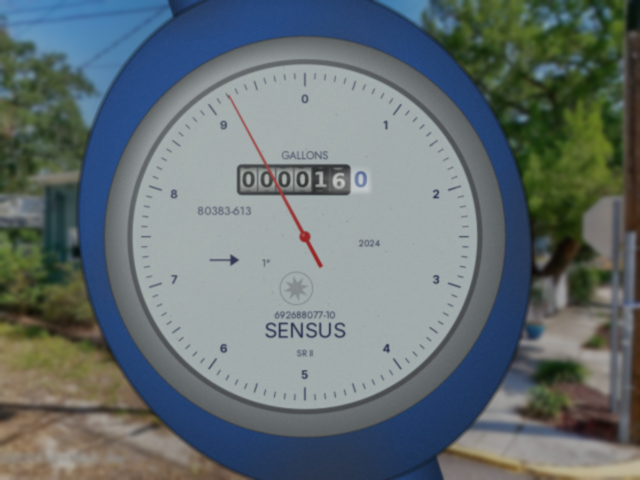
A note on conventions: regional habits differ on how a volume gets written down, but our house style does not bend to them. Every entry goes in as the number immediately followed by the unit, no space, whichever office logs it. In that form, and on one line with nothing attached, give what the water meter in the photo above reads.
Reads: 159.2gal
